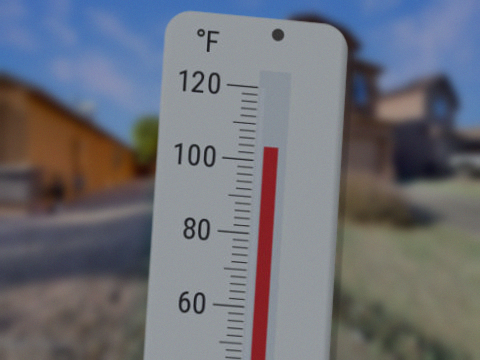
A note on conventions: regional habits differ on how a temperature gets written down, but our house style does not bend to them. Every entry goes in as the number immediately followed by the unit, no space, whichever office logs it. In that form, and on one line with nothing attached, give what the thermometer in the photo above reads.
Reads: 104°F
